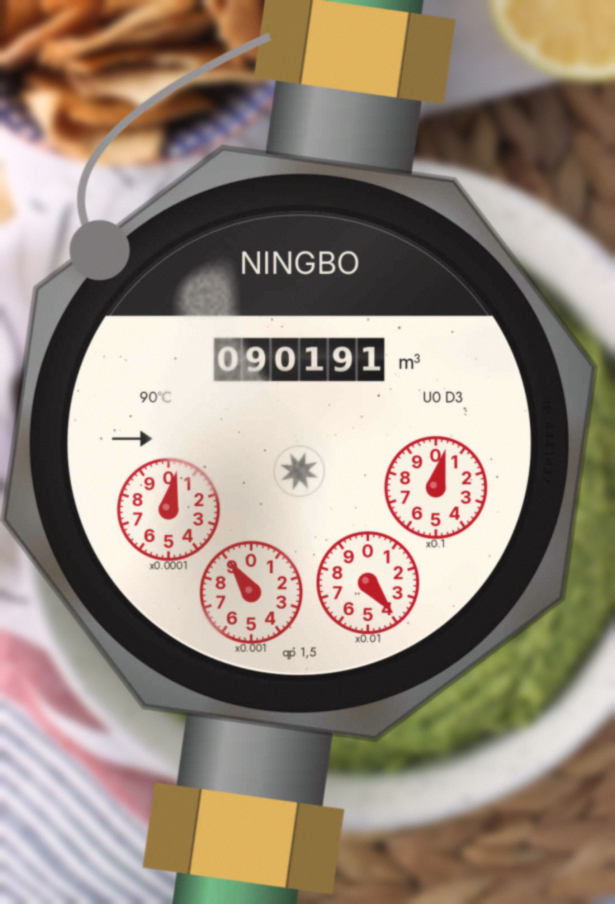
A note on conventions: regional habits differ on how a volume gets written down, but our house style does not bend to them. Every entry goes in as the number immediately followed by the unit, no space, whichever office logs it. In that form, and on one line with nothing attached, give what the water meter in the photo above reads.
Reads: 90191.0390m³
